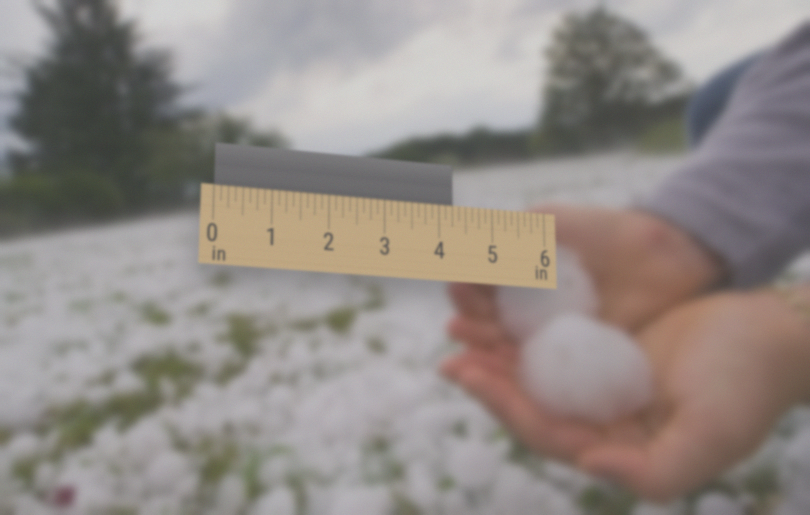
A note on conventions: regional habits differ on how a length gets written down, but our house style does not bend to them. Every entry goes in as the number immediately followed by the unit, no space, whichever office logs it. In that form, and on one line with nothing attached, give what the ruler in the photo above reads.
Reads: 4.25in
